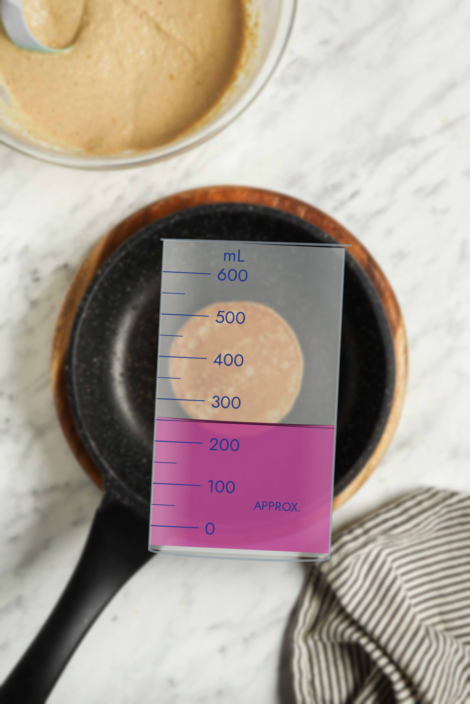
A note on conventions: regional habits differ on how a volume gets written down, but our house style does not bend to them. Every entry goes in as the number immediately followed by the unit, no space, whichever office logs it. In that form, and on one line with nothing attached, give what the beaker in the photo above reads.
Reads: 250mL
